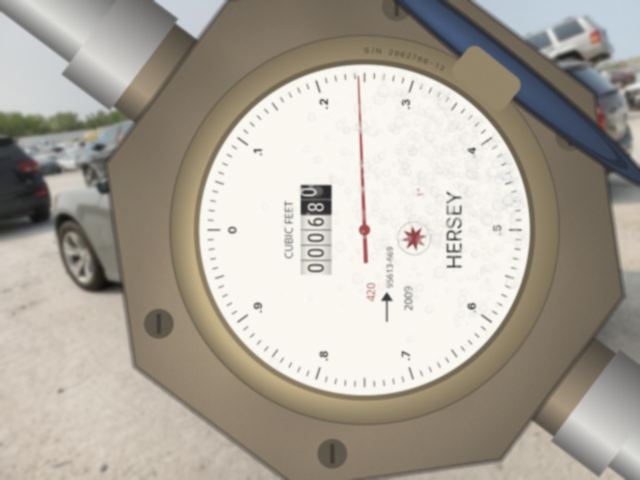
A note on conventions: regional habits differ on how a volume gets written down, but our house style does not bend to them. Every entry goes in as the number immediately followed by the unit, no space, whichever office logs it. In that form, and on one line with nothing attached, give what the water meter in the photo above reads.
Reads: 680.24ft³
